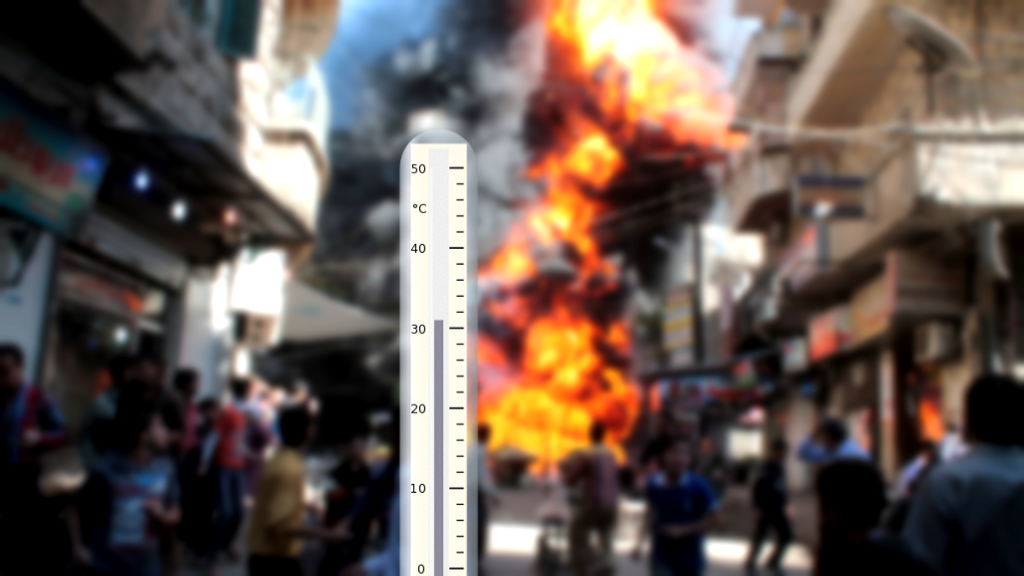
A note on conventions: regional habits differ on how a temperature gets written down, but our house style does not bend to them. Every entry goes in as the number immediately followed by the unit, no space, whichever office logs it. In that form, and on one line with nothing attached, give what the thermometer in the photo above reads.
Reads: 31°C
